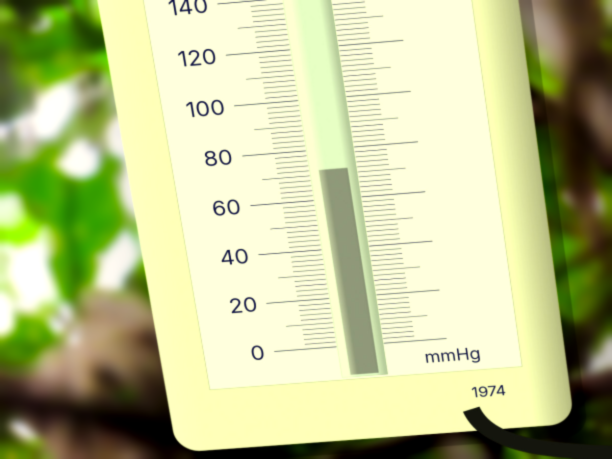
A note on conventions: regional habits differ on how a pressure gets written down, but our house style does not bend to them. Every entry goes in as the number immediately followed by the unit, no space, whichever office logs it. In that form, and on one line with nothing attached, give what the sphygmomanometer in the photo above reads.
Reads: 72mmHg
